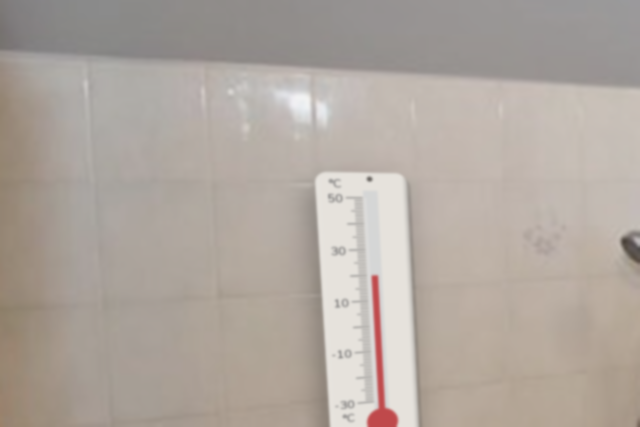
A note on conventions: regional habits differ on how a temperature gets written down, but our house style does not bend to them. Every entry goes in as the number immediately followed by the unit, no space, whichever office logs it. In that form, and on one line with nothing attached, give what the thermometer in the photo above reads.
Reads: 20°C
